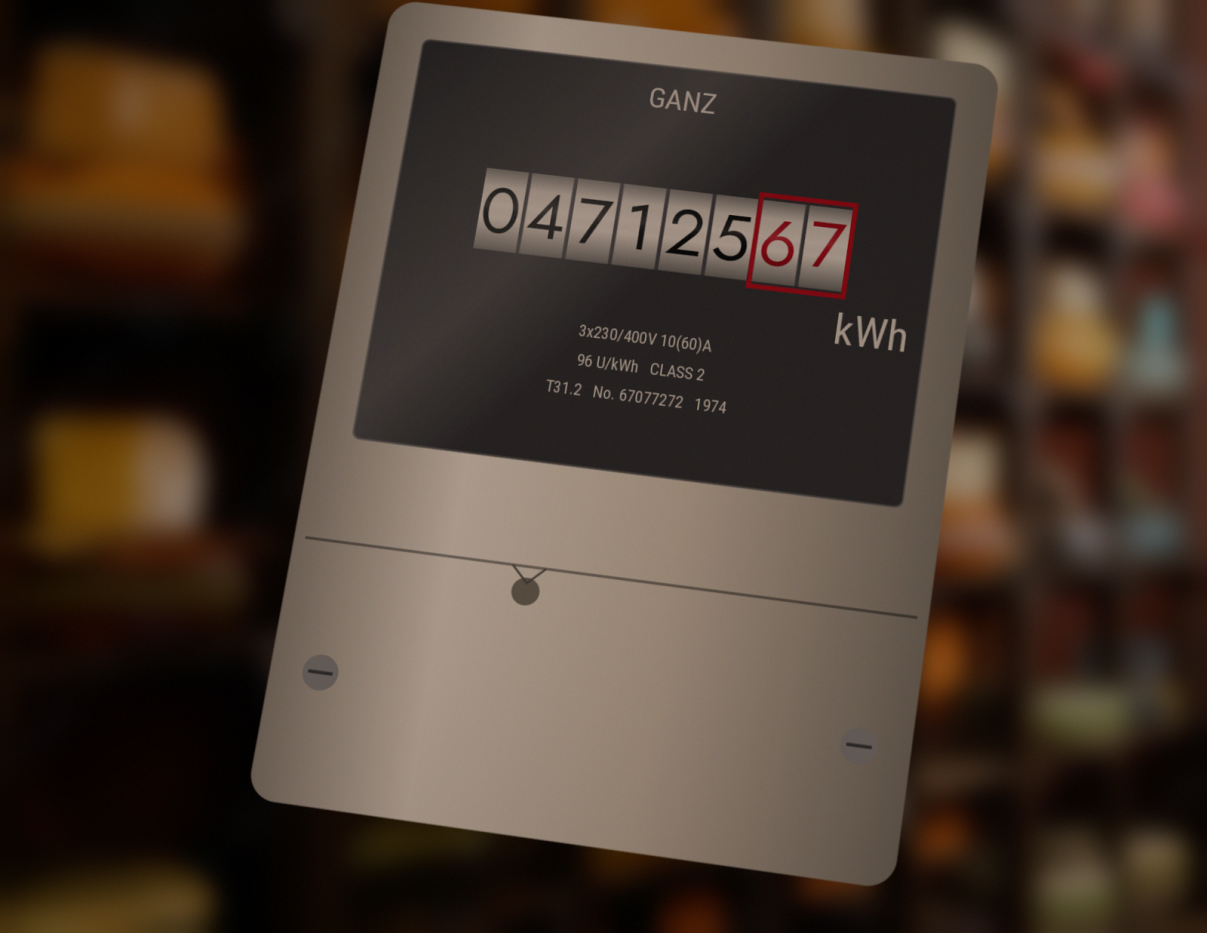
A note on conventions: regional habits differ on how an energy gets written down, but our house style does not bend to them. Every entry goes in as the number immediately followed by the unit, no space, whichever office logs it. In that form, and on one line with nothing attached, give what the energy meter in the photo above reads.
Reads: 47125.67kWh
